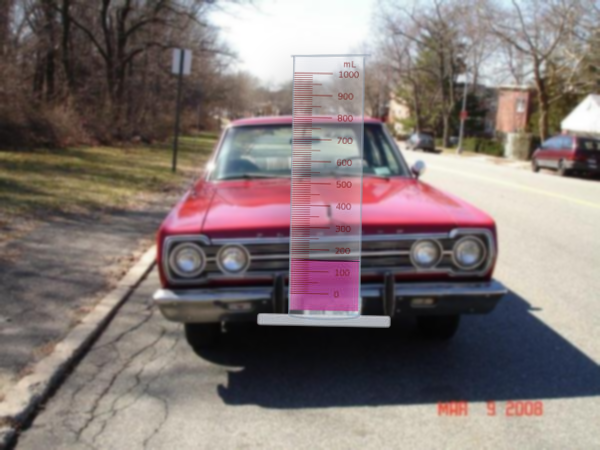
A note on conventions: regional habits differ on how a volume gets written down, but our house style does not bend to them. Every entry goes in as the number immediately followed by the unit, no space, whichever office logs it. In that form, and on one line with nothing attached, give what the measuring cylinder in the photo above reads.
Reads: 150mL
